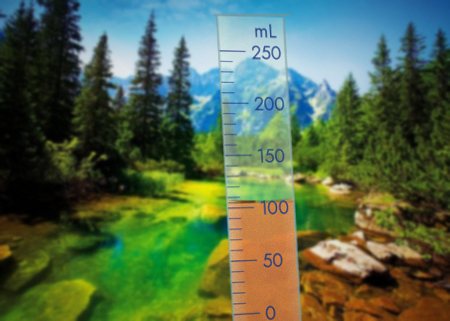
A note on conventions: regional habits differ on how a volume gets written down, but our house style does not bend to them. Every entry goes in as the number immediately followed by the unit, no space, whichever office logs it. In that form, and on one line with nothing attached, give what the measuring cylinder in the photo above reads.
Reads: 105mL
